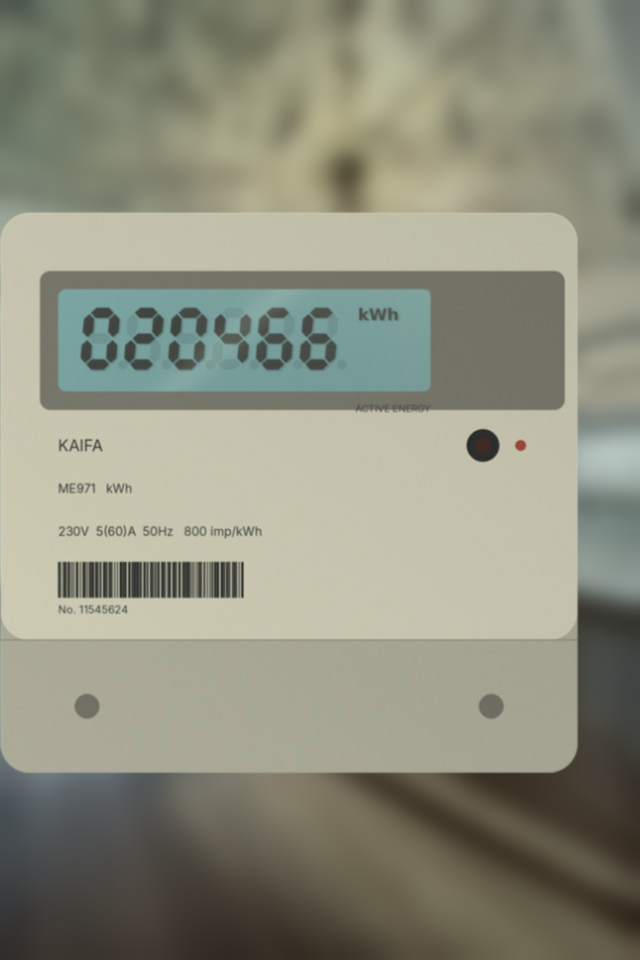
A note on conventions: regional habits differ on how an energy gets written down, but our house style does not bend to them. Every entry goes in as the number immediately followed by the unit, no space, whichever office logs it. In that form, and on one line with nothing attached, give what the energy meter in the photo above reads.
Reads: 20466kWh
